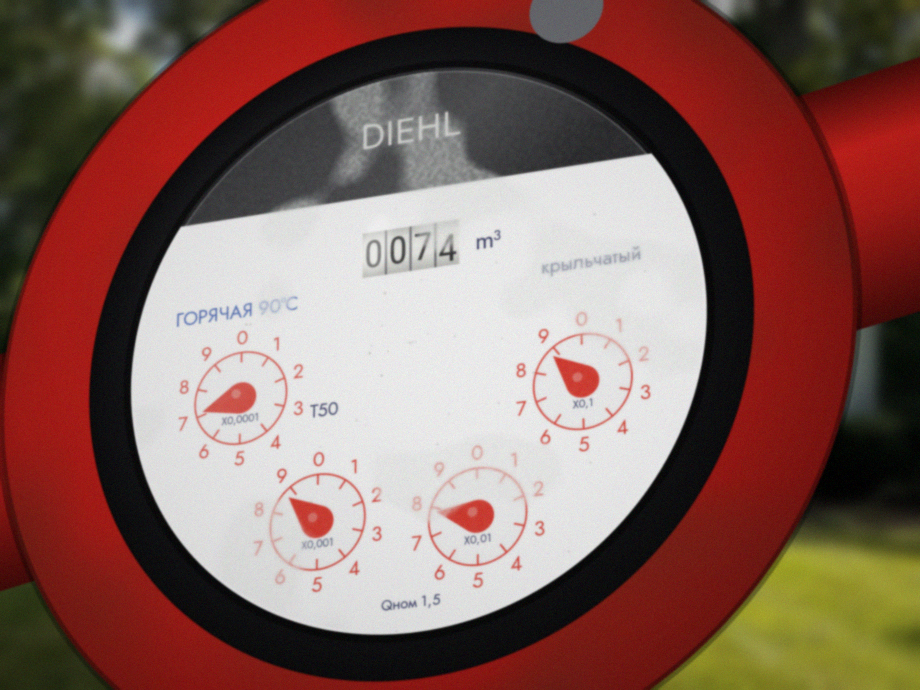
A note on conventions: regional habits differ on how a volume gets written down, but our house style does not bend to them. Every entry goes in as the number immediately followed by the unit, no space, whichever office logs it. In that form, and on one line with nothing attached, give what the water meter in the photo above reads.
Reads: 73.8787m³
